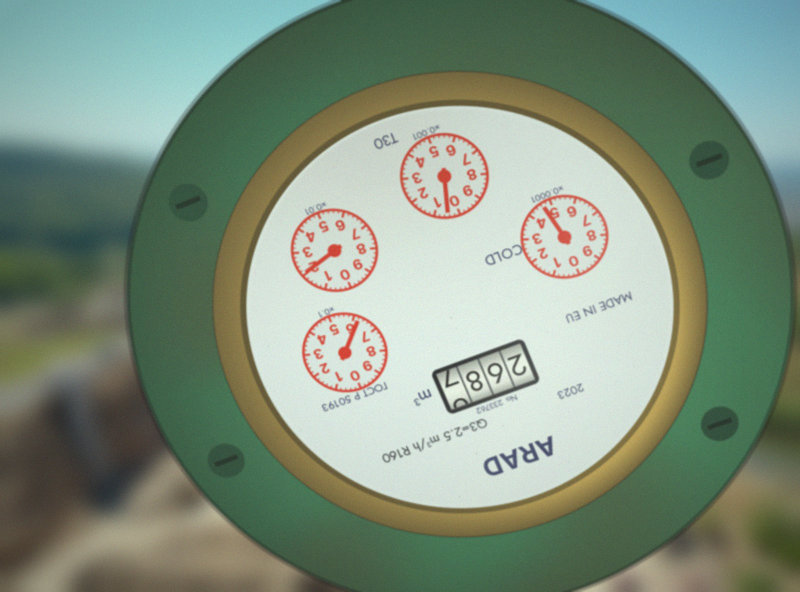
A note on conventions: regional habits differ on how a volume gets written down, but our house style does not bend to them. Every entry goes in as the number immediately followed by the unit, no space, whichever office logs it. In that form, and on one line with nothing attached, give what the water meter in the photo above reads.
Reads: 2686.6204m³
